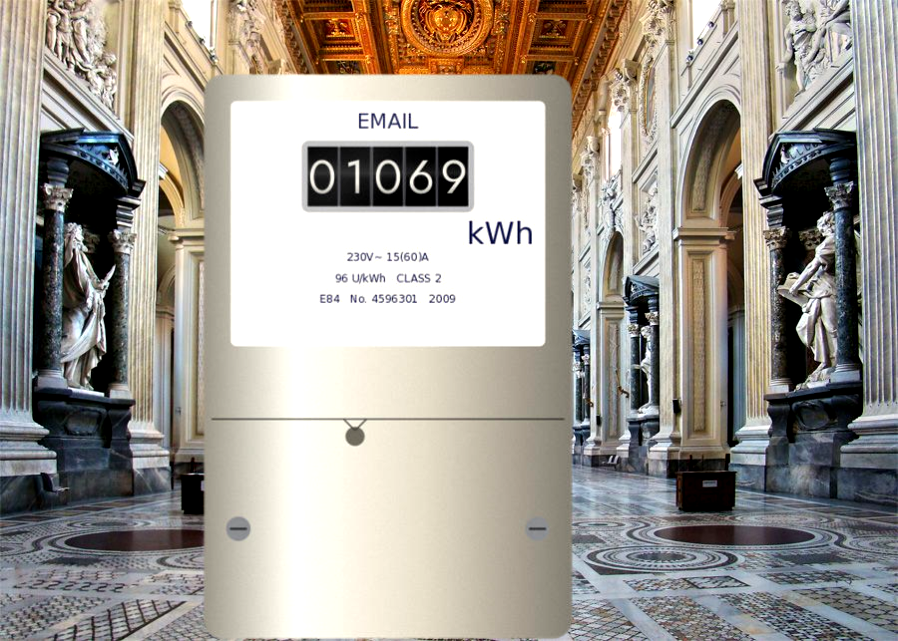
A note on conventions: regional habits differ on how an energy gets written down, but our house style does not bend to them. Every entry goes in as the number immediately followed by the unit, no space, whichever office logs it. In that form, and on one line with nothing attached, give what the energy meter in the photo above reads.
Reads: 1069kWh
